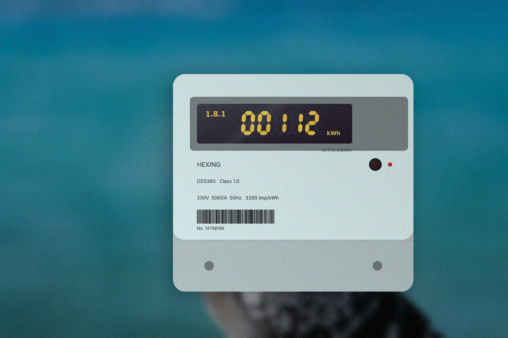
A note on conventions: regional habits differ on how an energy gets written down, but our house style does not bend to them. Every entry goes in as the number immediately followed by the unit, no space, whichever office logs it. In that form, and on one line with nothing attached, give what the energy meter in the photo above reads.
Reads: 112kWh
